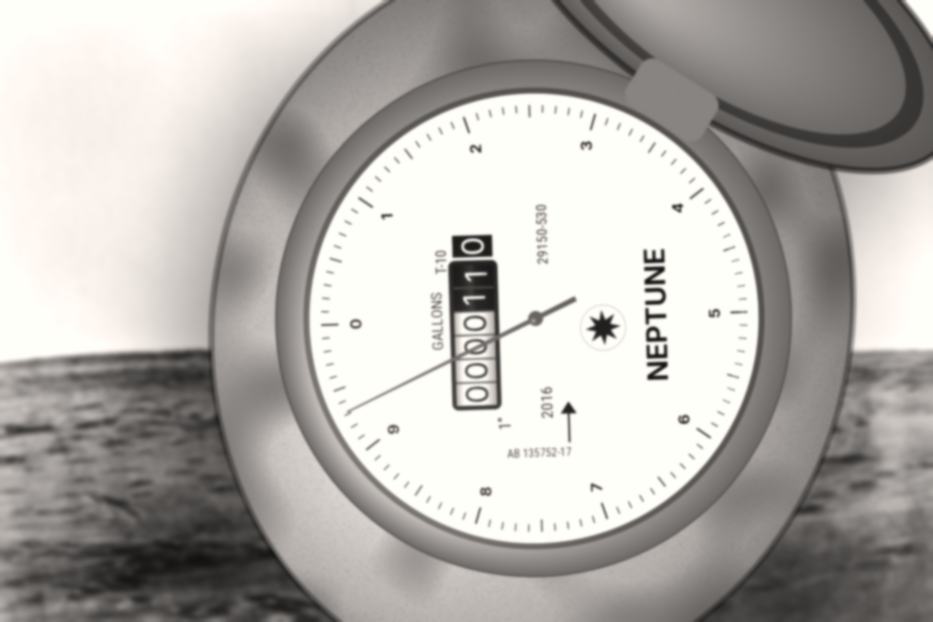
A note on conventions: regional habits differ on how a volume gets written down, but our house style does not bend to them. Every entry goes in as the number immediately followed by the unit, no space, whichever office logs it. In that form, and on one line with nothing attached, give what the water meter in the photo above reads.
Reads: 109.3gal
